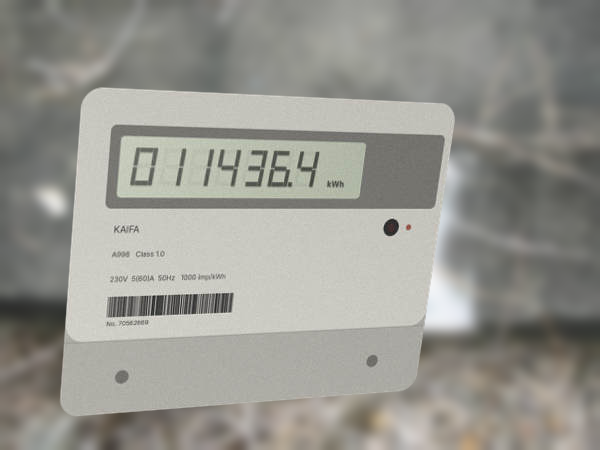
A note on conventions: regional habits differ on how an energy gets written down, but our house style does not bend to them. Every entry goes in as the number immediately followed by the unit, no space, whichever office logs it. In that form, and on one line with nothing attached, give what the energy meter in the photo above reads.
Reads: 11436.4kWh
